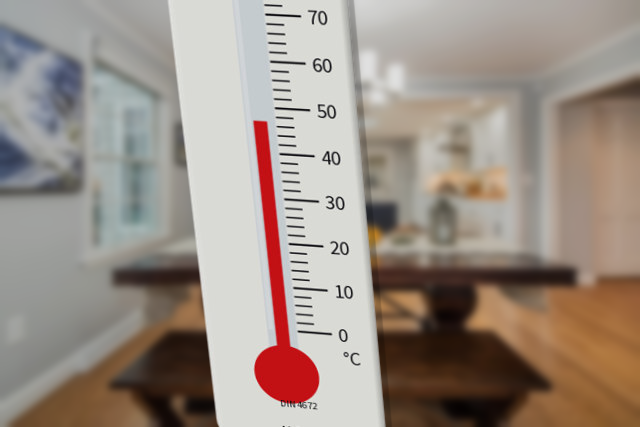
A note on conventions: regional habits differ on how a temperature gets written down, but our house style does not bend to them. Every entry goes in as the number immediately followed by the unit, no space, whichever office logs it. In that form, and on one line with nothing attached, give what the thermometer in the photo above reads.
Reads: 47°C
